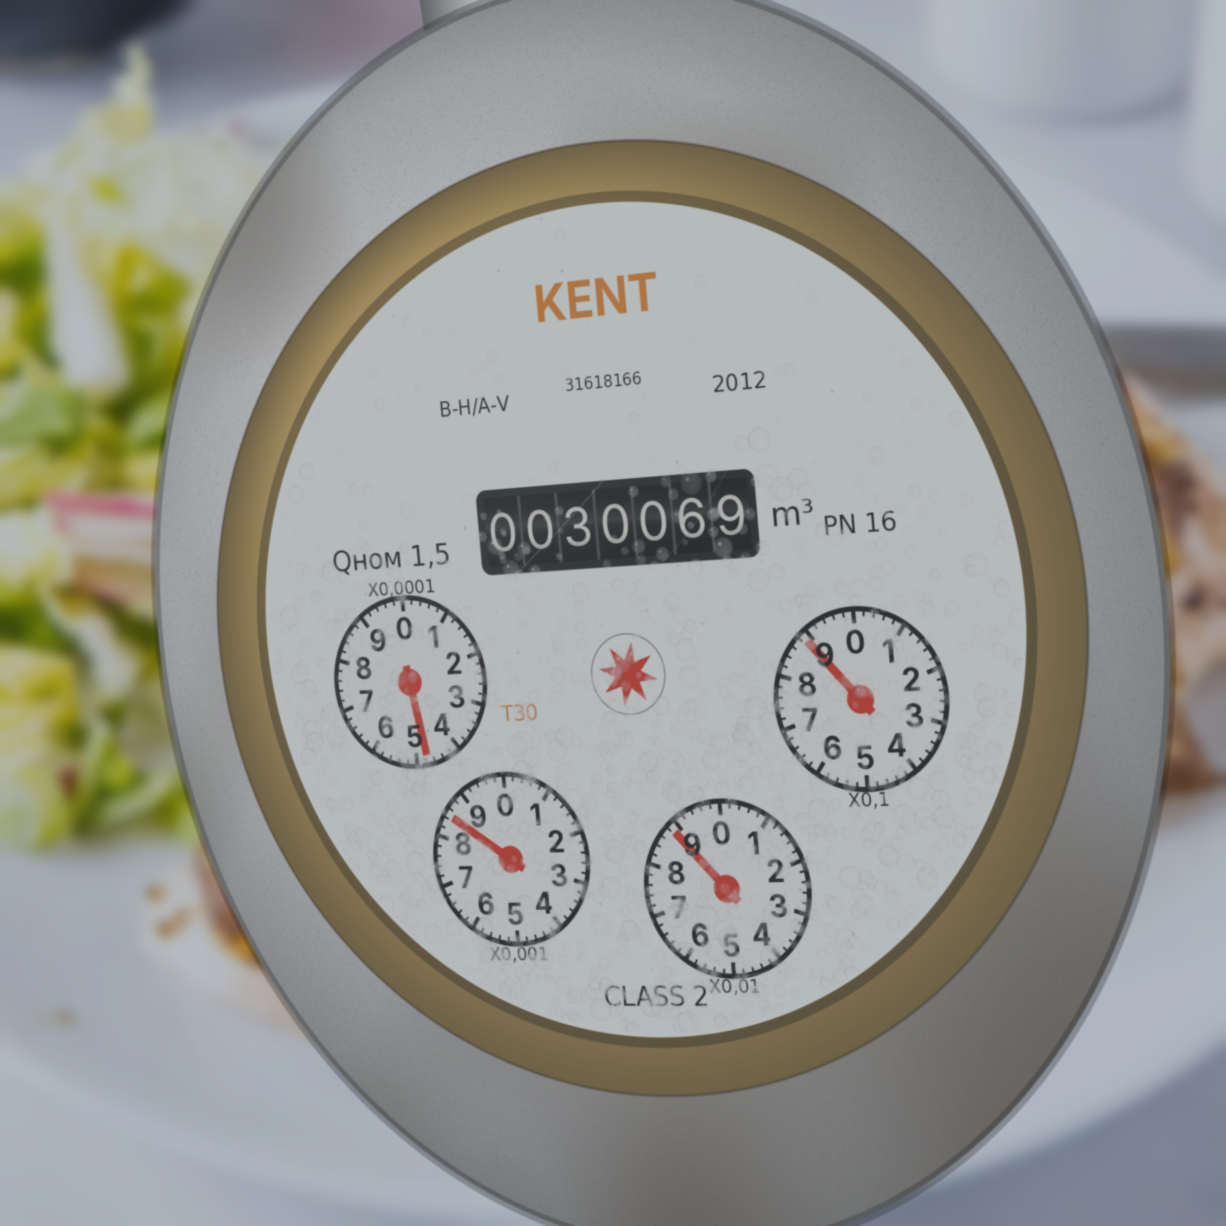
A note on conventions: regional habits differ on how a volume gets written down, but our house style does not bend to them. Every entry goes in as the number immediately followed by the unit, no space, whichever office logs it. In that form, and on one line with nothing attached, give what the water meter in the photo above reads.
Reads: 30069.8884m³
